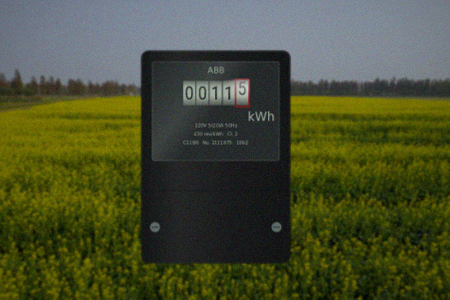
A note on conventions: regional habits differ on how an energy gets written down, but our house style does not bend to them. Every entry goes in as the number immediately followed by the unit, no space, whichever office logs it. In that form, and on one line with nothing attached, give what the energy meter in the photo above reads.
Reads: 11.5kWh
